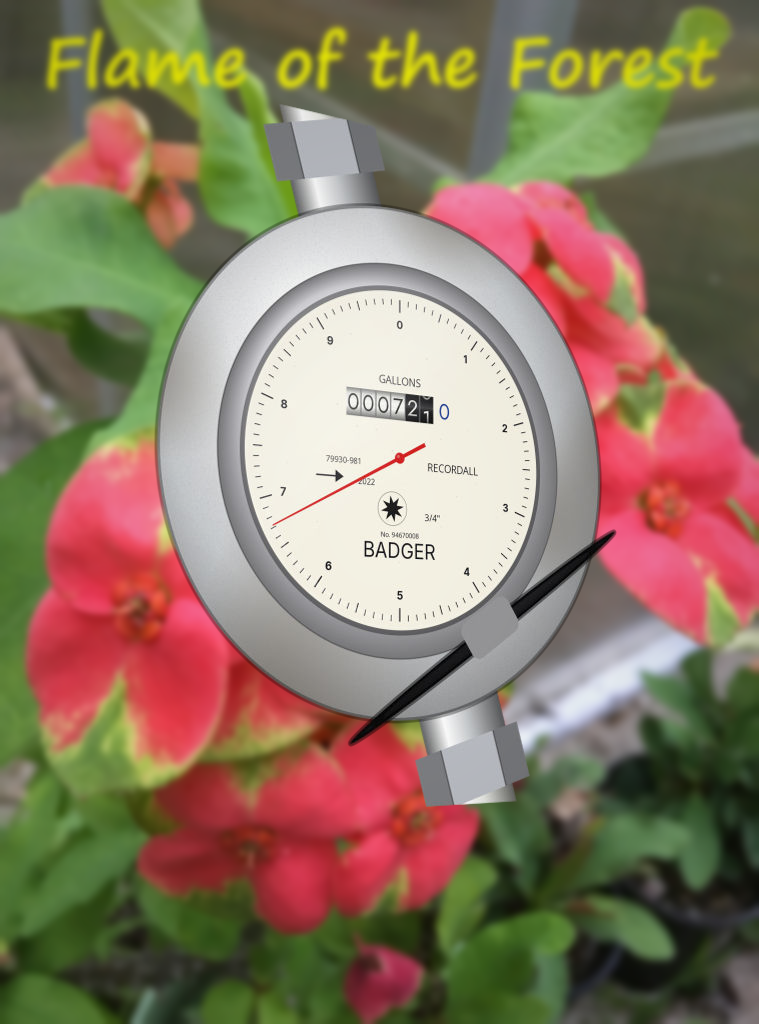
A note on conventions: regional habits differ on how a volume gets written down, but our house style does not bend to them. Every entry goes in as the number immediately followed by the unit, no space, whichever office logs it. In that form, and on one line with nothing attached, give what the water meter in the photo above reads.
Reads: 7206.7gal
